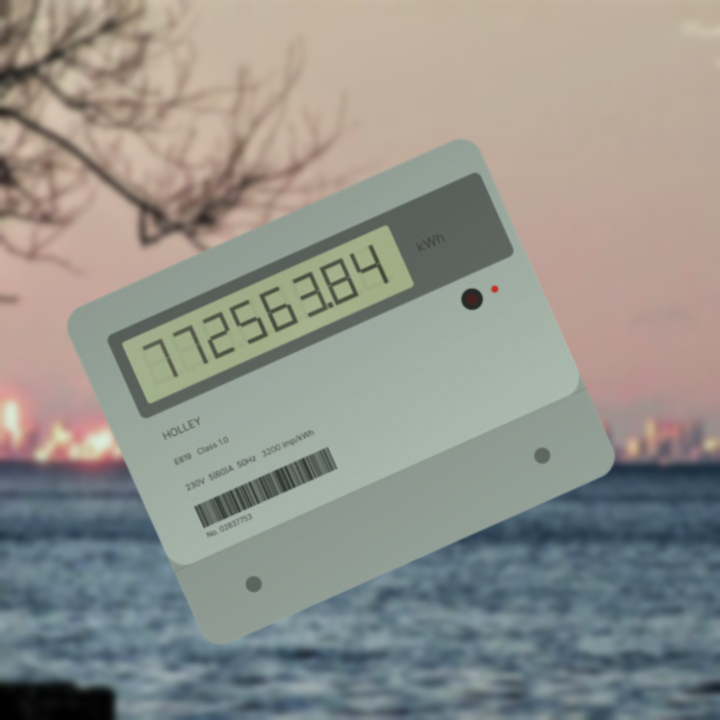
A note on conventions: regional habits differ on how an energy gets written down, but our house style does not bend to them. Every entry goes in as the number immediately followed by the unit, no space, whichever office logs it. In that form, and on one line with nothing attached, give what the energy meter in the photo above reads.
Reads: 772563.84kWh
